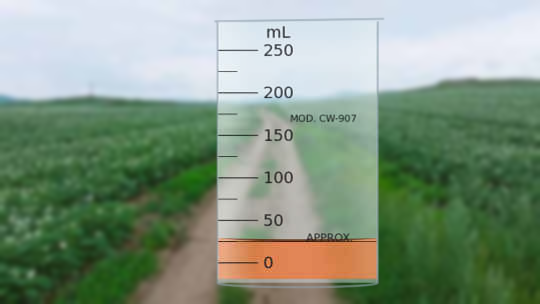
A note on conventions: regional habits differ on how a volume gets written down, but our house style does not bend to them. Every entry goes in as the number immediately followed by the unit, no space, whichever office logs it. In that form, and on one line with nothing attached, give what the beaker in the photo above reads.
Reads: 25mL
